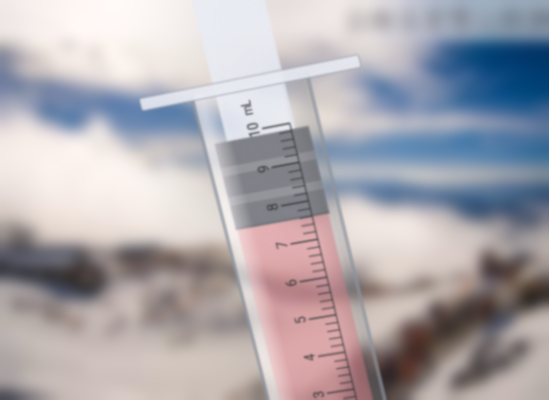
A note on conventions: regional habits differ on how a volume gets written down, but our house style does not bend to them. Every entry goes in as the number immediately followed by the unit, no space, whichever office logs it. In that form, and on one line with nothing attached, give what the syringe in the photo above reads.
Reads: 7.6mL
